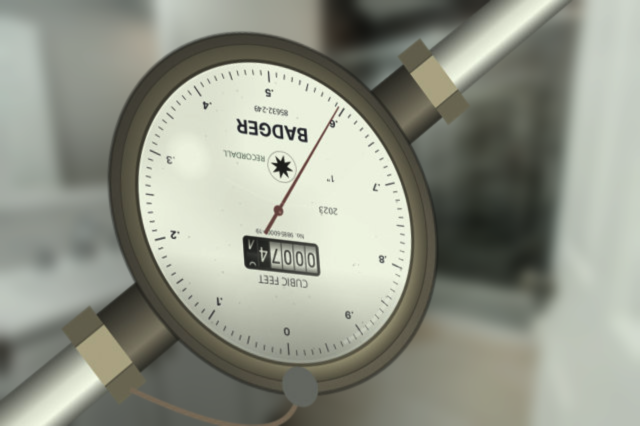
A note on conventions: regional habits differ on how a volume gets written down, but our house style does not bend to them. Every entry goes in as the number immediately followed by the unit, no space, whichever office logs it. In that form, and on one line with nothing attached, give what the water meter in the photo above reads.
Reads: 743.59ft³
